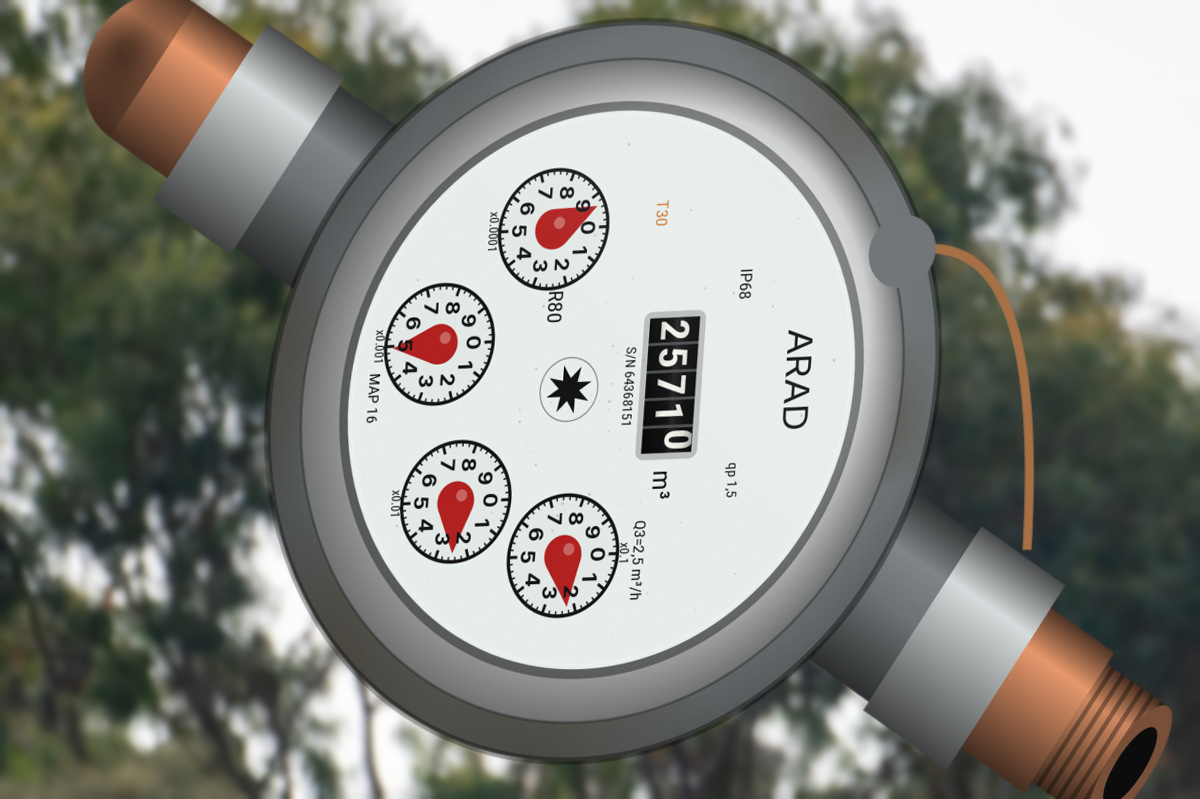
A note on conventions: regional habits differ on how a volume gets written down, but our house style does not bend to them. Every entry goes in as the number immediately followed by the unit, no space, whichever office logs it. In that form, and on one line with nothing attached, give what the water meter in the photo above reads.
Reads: 25710.2249m³
